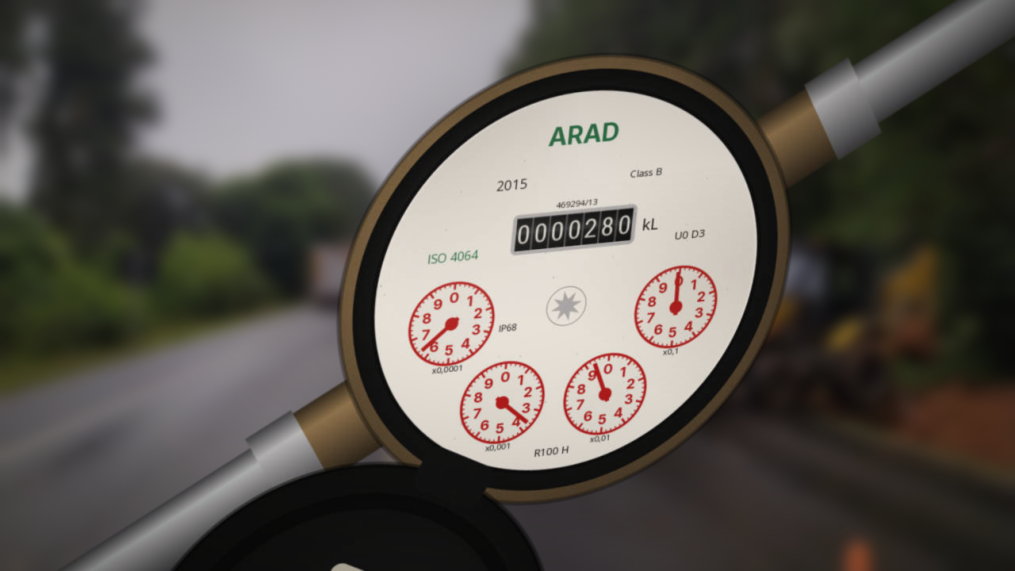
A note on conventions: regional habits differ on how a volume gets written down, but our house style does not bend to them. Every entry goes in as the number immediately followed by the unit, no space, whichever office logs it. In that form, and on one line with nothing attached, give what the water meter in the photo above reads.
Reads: 279.9936kL
